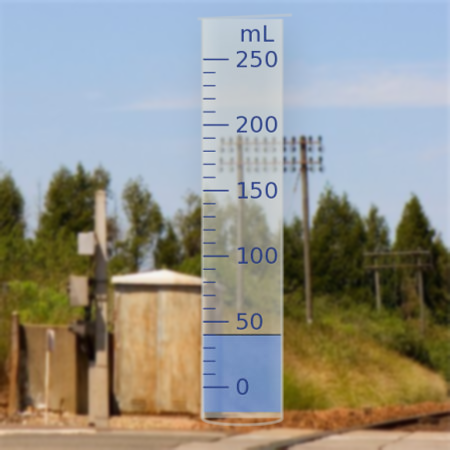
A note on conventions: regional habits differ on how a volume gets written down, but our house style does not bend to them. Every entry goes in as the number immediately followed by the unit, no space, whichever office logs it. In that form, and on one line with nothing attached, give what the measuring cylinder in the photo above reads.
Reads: 40mL
